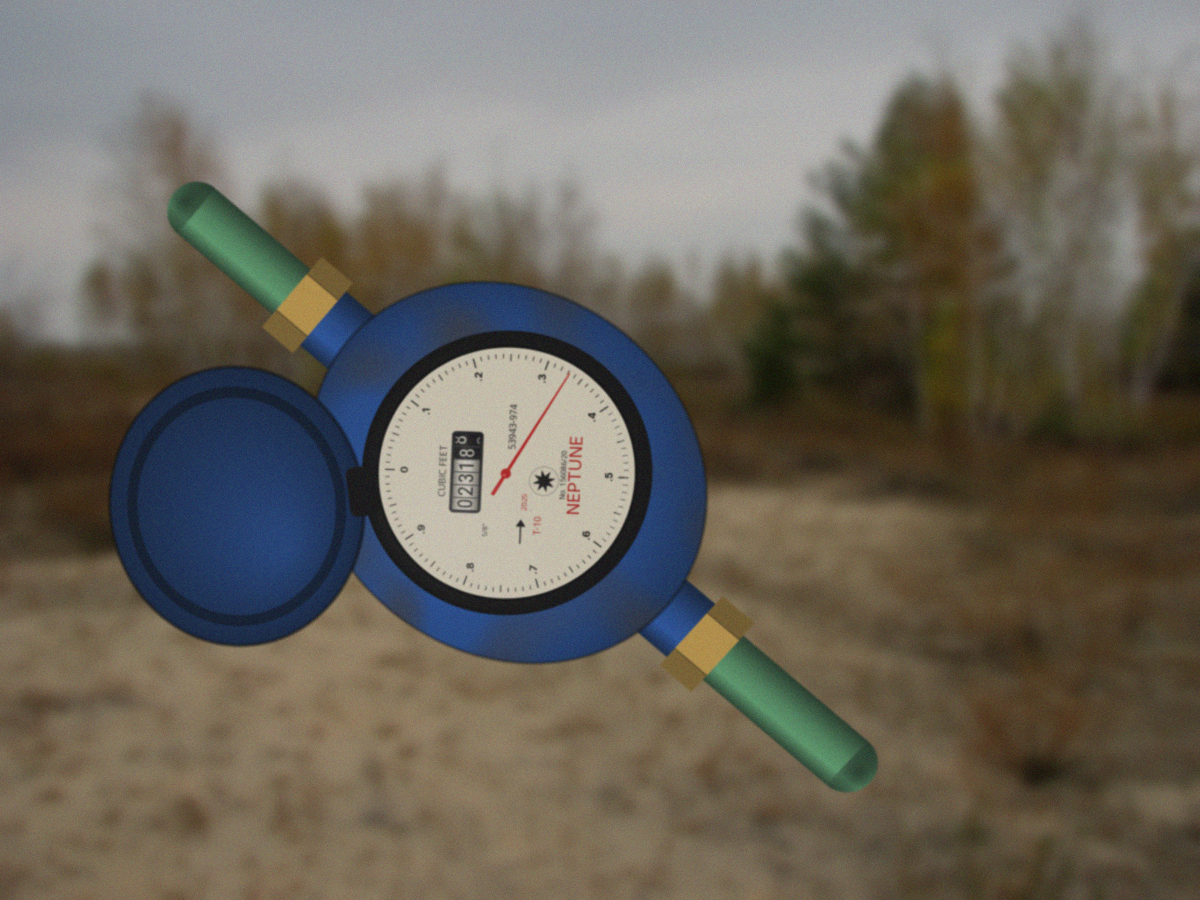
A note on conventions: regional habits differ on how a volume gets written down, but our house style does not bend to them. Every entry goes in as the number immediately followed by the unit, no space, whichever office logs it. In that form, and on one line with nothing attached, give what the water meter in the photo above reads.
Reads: 23188.33ft³
